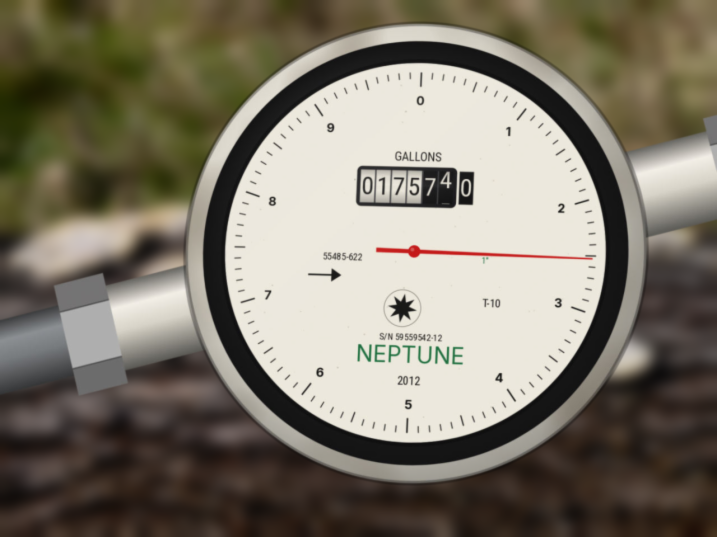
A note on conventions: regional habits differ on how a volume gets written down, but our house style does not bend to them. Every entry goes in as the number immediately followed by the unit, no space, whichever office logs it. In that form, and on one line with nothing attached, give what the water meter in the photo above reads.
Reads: 175742.5gal
